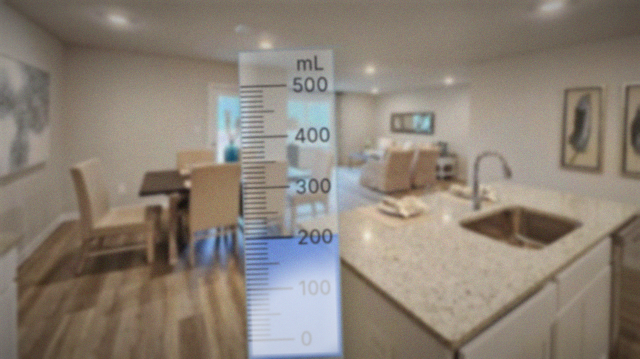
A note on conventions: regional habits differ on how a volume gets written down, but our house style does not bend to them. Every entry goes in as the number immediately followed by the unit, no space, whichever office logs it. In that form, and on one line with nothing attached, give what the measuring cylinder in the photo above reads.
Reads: 200mL
